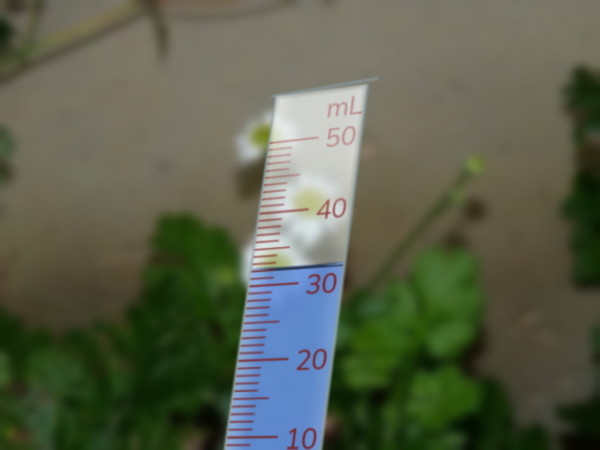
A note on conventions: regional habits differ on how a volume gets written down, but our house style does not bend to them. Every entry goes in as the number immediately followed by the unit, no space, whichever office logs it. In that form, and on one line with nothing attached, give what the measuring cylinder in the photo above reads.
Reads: 32mL
